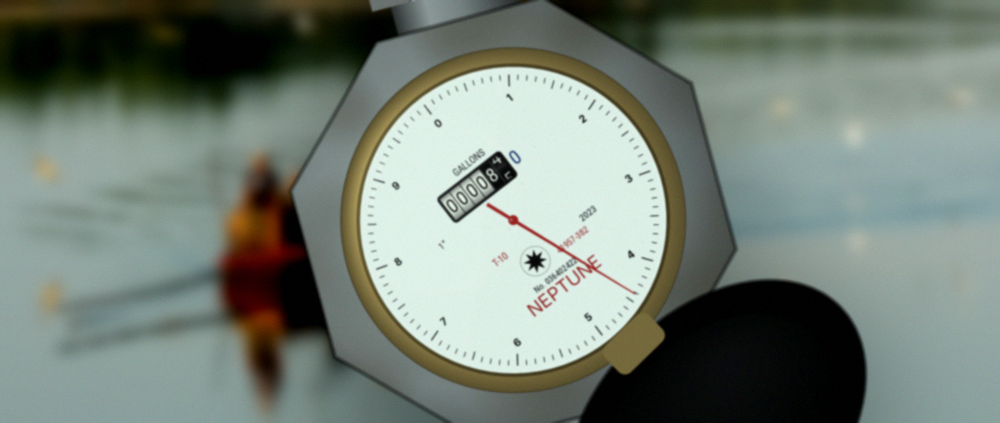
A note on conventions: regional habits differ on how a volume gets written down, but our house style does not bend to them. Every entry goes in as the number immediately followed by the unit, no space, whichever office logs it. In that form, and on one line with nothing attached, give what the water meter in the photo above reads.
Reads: 844.4gal
